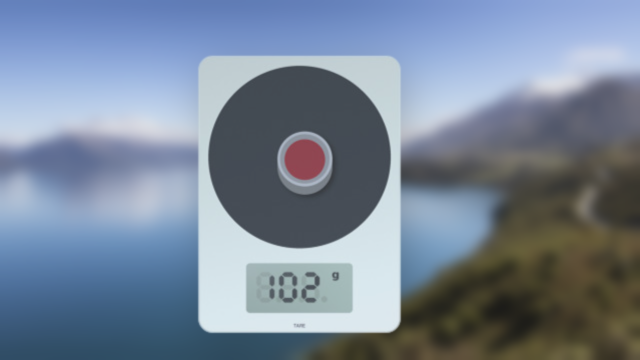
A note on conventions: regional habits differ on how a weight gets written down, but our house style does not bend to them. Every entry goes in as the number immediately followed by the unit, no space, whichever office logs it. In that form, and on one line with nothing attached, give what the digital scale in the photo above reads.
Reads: 102g
